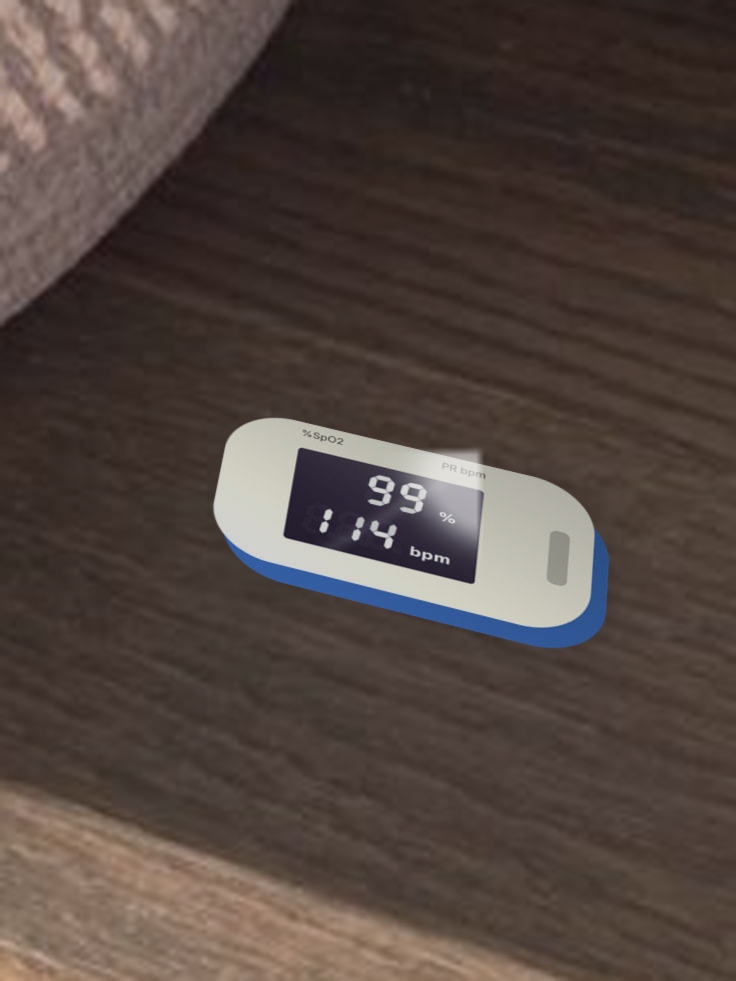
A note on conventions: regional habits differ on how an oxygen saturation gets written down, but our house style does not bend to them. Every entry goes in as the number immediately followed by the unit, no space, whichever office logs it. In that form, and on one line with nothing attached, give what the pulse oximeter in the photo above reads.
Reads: 99%
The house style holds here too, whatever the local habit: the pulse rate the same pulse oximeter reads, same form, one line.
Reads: 114bpm
